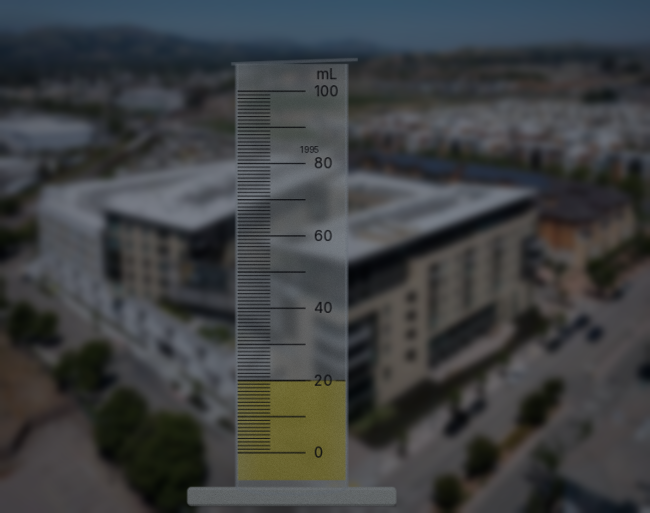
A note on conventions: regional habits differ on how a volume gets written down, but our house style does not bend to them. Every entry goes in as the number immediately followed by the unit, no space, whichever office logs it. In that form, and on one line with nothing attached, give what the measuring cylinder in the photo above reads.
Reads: 20mL
